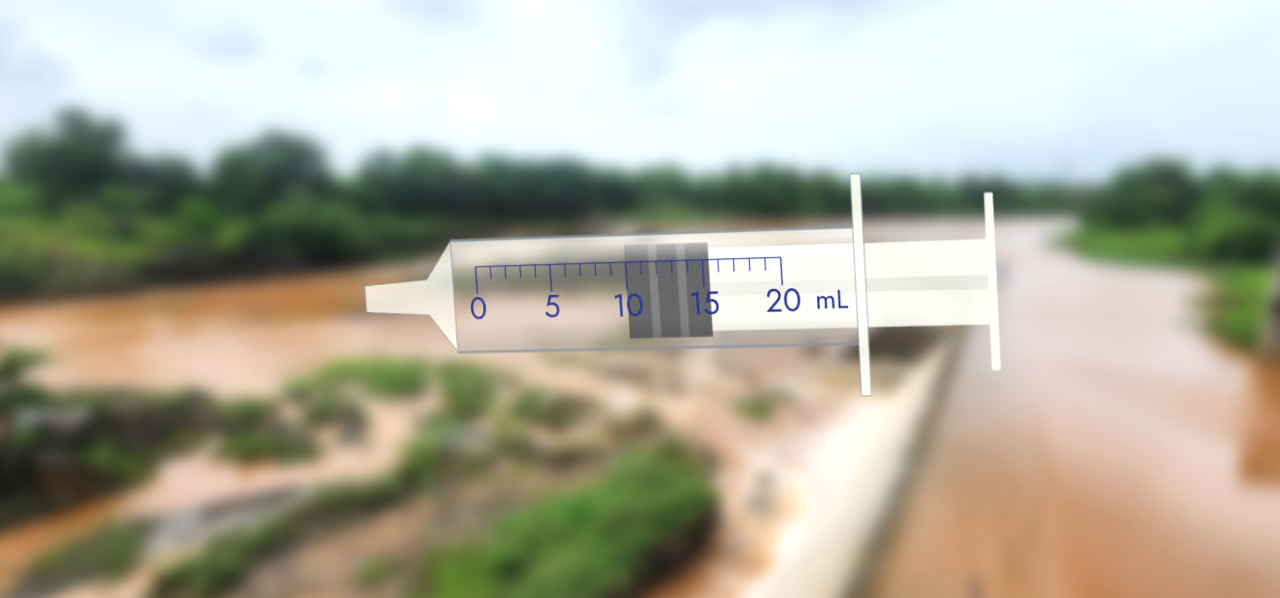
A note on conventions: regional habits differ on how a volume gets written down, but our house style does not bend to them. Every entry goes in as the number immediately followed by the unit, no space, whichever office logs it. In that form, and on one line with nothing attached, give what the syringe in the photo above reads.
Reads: 10mL
